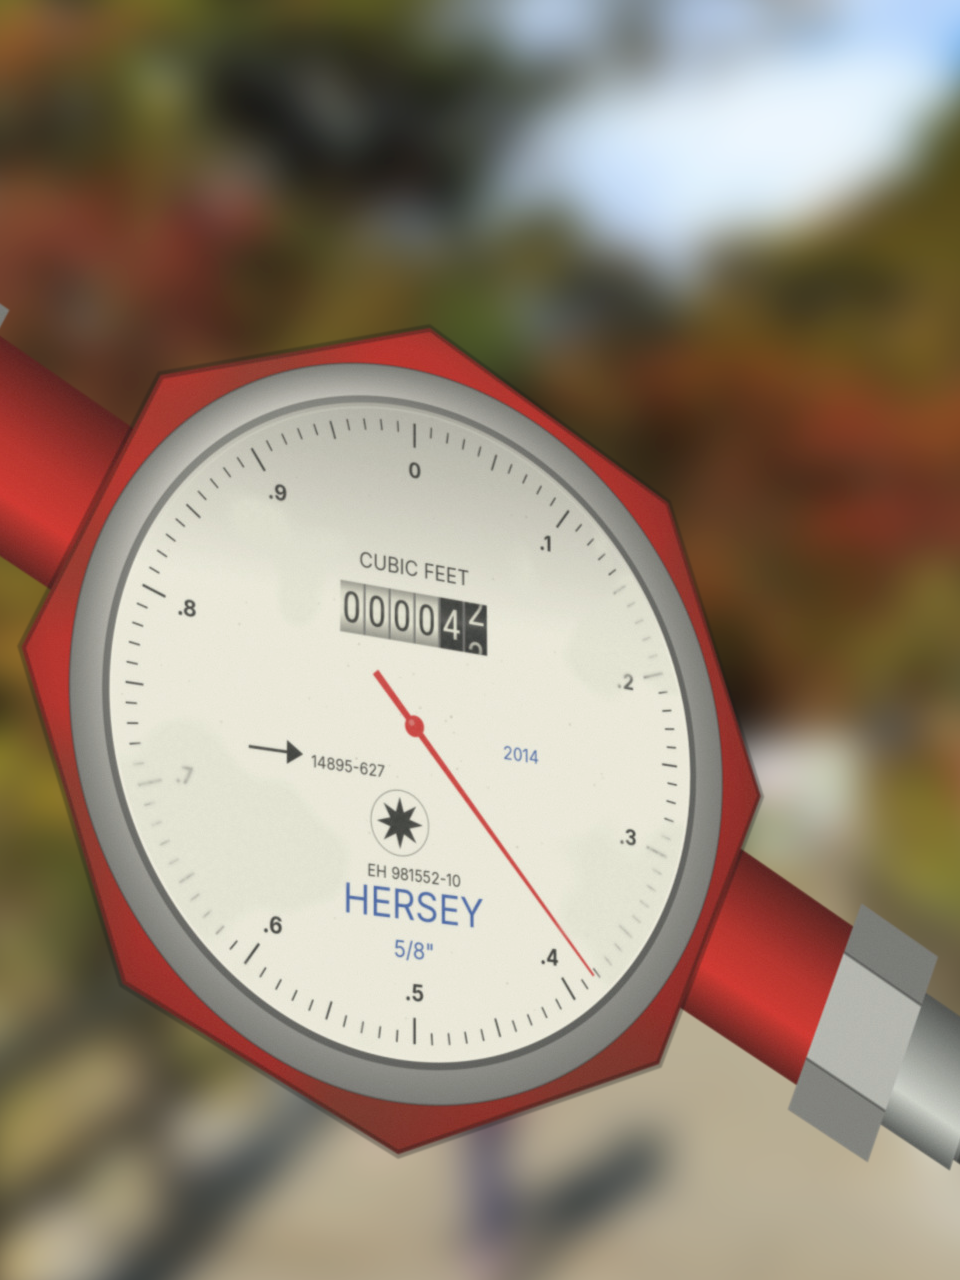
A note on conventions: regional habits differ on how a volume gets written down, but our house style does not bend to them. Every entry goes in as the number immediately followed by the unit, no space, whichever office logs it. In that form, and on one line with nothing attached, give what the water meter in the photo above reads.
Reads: 42.38ft³
